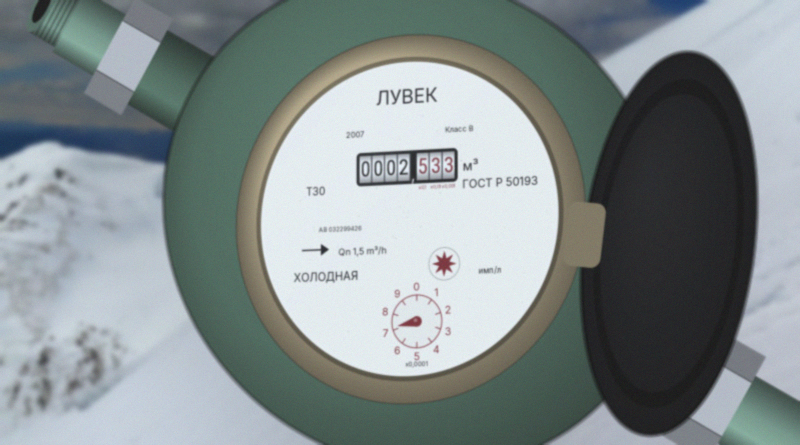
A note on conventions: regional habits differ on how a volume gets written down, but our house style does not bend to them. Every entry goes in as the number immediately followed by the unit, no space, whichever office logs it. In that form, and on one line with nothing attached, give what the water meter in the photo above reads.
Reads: 2.5337m³
